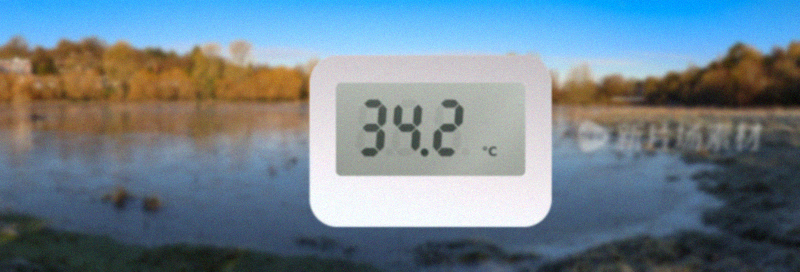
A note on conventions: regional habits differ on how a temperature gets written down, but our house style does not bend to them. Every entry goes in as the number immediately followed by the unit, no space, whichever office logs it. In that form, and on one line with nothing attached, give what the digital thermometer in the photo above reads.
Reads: 34.2°C
